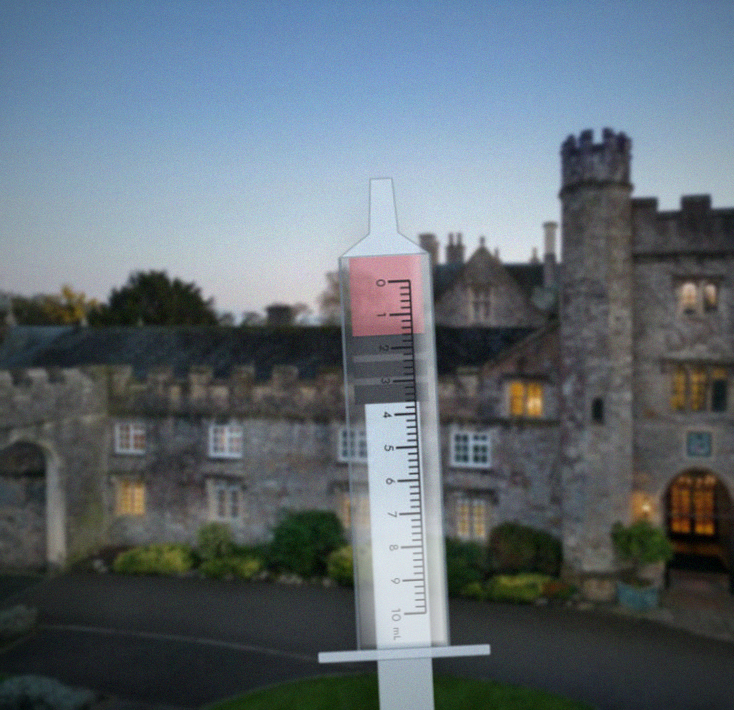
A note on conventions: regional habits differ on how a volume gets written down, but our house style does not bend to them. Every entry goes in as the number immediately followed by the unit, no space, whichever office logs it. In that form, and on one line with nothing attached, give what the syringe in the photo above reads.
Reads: 1.6mL
